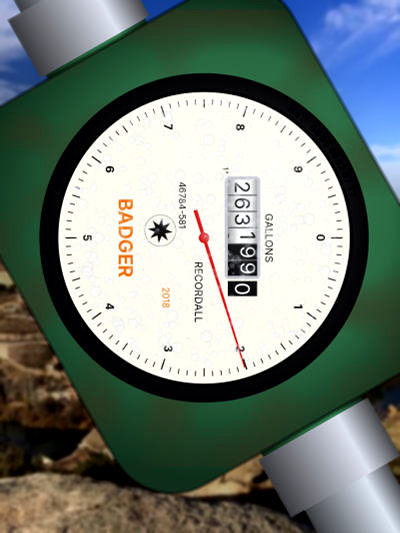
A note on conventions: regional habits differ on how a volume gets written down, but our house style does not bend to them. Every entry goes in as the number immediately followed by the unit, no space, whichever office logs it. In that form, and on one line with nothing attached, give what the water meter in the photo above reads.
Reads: 2631992.0gal
